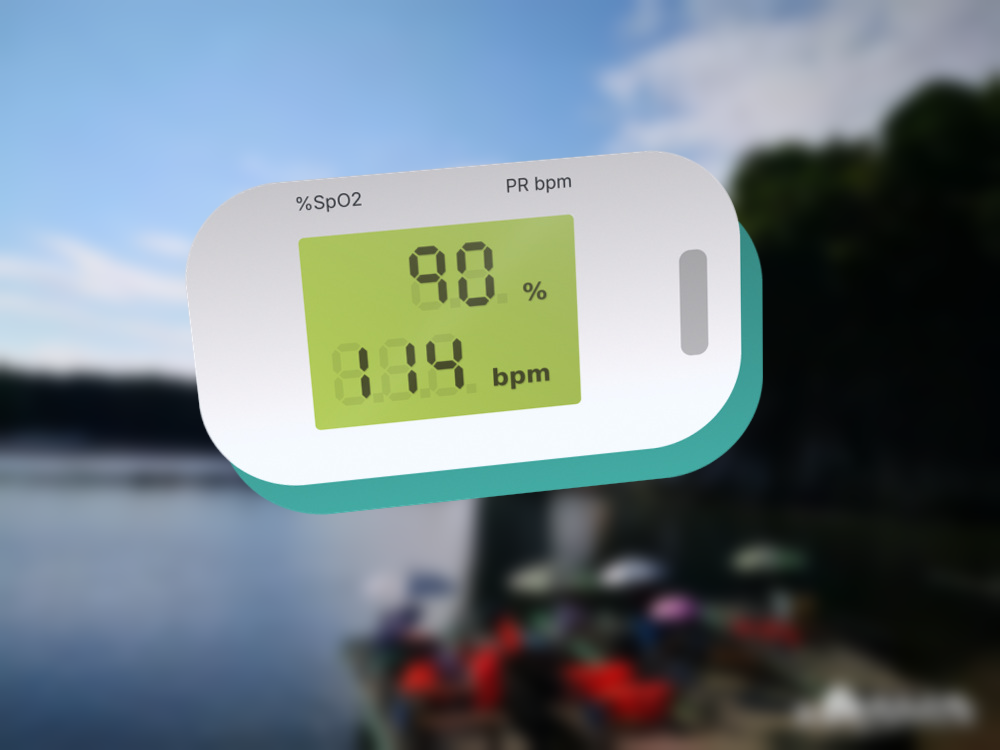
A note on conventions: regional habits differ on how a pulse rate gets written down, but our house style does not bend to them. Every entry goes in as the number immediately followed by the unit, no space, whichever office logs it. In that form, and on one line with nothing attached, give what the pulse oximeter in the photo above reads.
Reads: 114bpm
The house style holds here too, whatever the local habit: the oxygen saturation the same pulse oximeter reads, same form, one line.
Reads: 90%
